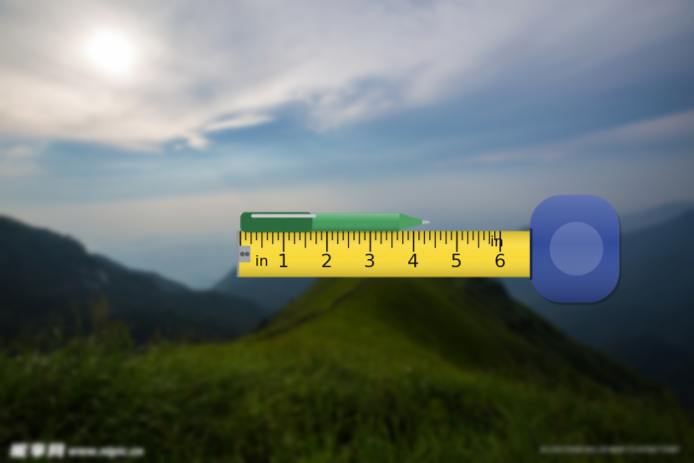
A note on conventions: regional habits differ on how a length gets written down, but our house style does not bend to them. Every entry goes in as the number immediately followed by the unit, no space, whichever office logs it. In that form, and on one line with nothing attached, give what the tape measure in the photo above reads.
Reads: 4.375in
